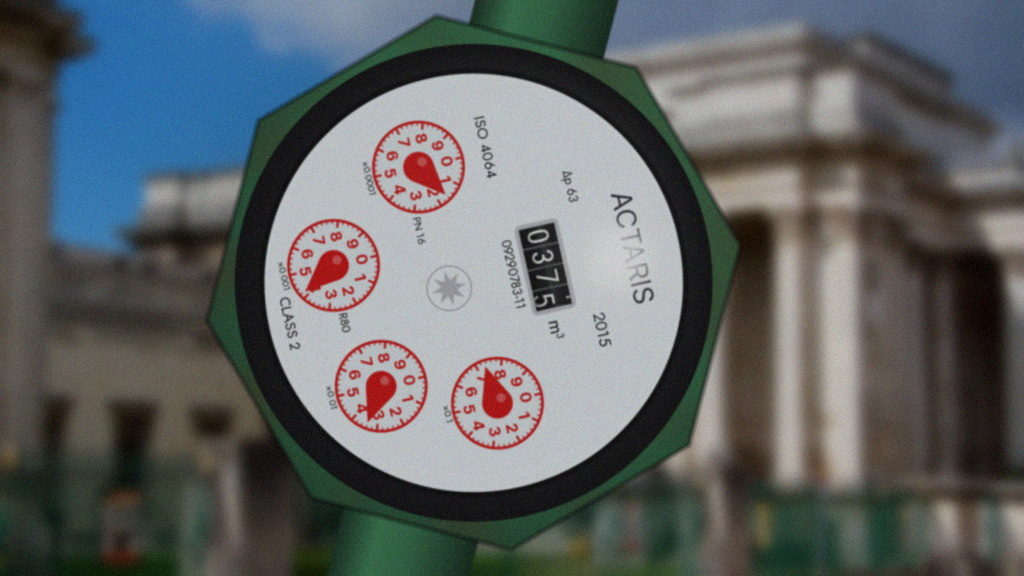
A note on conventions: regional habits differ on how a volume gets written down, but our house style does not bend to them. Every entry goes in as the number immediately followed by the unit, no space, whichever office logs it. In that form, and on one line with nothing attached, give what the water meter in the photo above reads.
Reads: 374.7341m³
